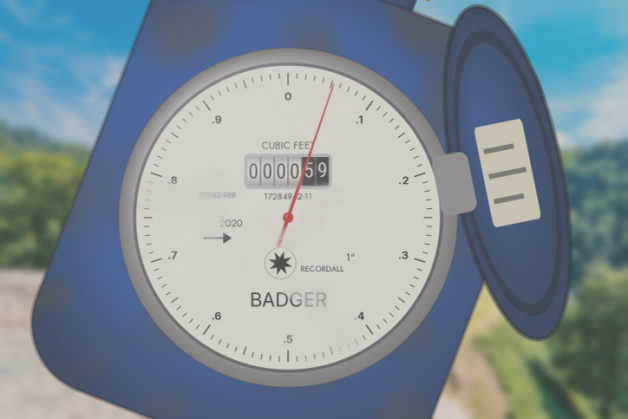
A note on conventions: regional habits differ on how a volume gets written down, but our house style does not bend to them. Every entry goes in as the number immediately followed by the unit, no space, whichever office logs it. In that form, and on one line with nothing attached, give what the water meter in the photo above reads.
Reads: 59.05ft³
